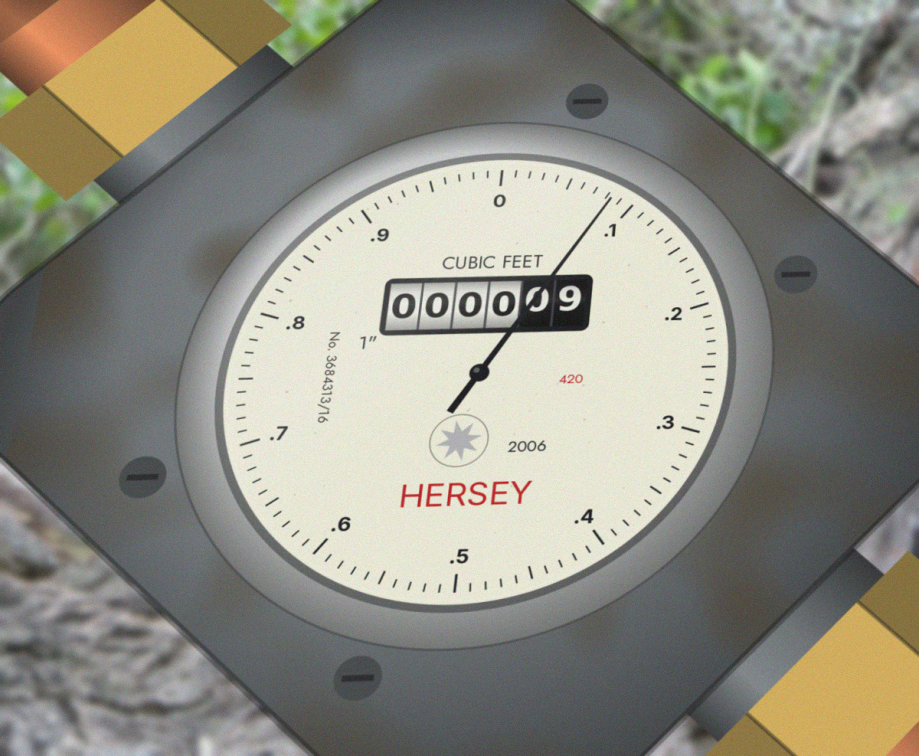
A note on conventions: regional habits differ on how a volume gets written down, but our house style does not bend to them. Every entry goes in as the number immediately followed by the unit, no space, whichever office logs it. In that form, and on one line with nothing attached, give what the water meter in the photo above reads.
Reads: 9.08ft³
